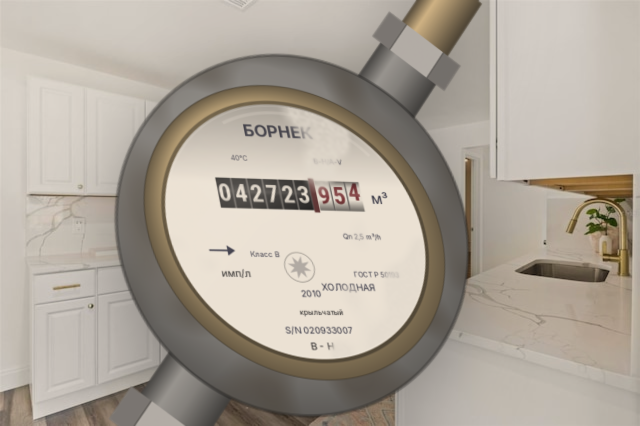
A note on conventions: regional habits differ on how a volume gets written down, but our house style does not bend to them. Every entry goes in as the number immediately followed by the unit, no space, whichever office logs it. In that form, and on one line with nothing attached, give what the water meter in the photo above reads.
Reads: 42723.954m³
